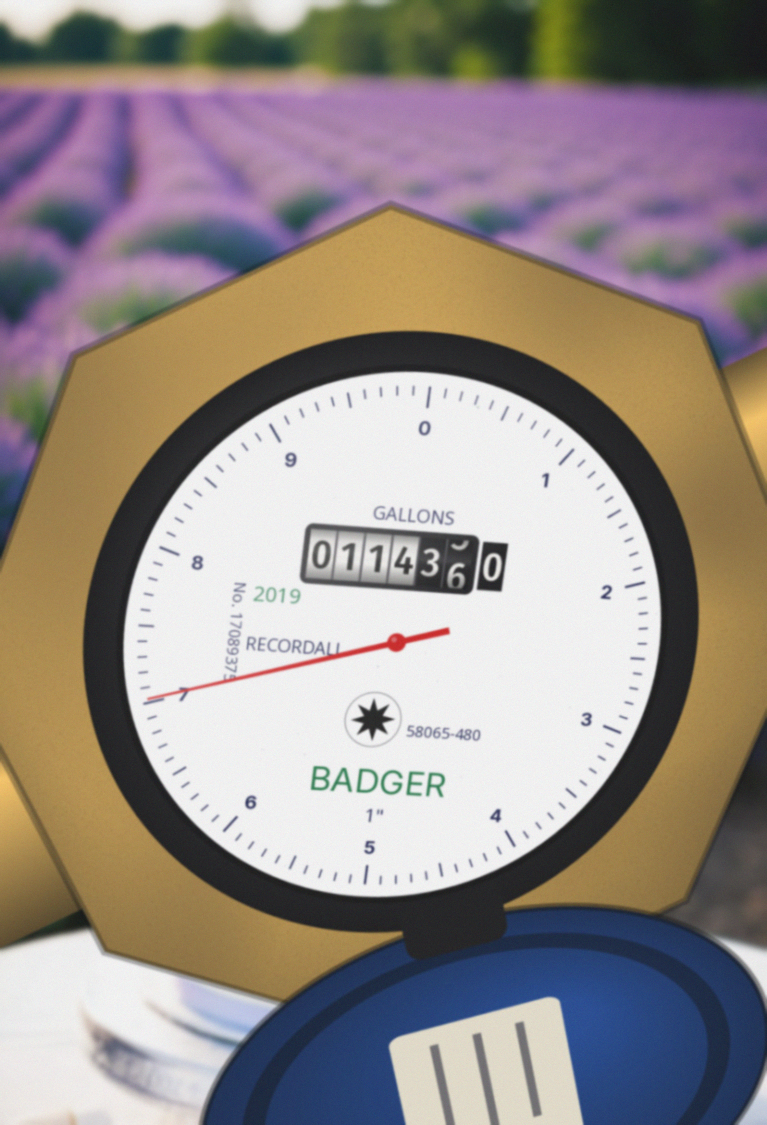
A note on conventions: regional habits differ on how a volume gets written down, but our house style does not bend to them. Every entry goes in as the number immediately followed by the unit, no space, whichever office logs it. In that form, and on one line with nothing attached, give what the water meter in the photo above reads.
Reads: 114357.0gal
